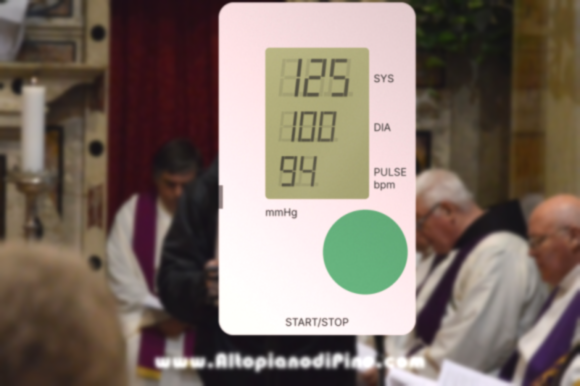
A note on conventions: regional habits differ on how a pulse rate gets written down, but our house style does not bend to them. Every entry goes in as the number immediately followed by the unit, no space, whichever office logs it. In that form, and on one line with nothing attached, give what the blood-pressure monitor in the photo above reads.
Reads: 94bpm
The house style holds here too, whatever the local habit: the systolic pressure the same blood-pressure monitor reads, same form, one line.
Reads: 125mmHg
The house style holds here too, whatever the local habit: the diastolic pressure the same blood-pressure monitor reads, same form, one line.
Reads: 100mmHg
